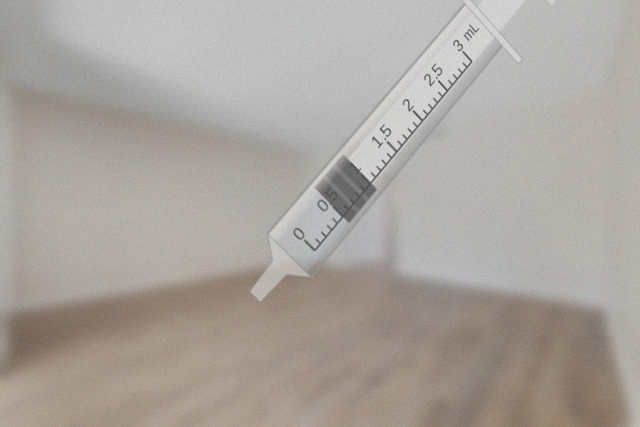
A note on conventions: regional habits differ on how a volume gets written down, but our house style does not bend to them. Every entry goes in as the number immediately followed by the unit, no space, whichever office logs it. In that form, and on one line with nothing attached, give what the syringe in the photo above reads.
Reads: 0.5mL
